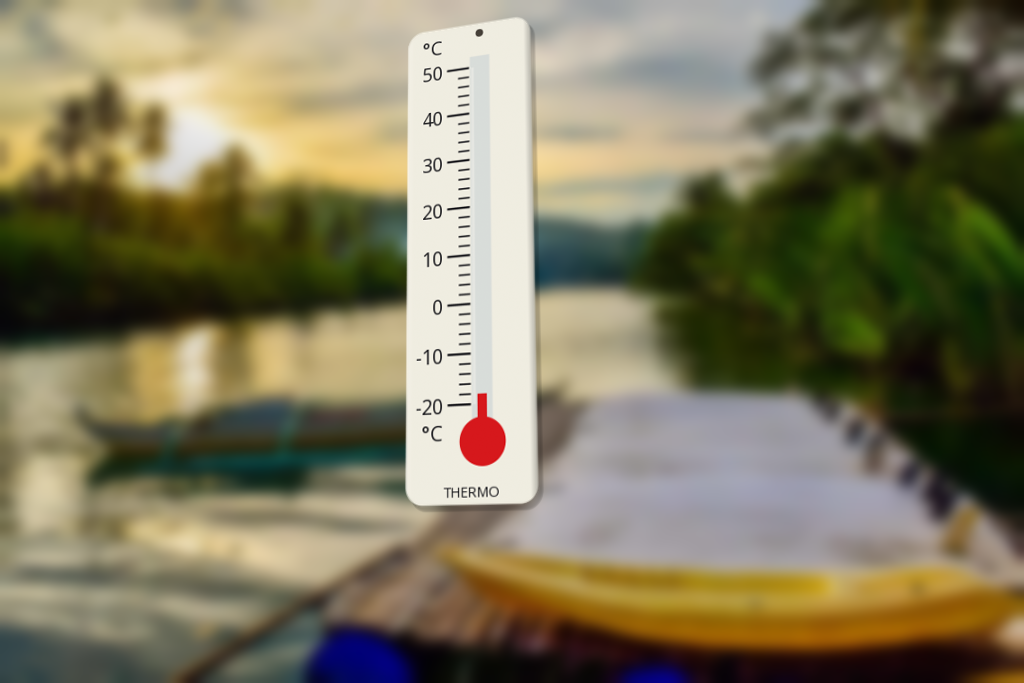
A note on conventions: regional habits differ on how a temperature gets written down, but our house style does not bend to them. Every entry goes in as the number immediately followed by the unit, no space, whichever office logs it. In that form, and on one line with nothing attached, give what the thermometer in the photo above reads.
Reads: -18°C
